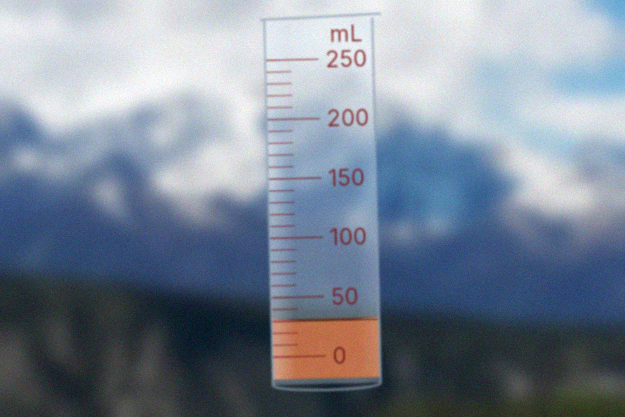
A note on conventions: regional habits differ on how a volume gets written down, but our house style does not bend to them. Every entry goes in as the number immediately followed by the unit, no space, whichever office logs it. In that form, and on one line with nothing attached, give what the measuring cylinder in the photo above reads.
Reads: 30mL
